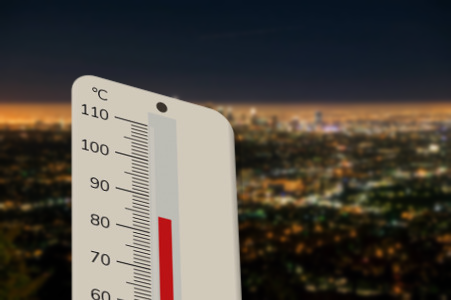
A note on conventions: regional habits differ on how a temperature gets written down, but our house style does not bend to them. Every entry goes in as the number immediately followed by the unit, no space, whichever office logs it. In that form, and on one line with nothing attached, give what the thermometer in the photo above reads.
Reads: 85°C
